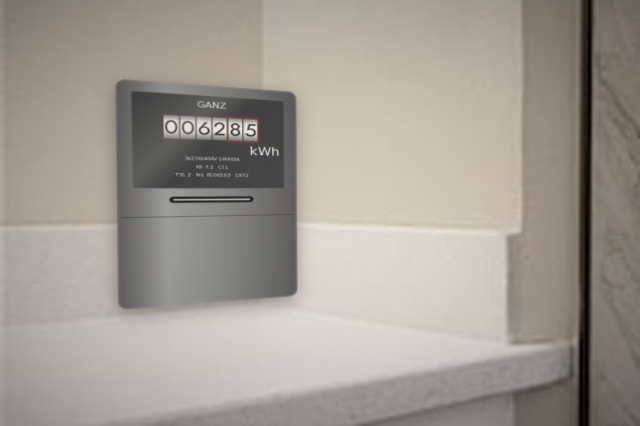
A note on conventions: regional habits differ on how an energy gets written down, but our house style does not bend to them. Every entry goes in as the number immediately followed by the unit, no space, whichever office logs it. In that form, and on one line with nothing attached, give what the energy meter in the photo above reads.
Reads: 62.85kWh
